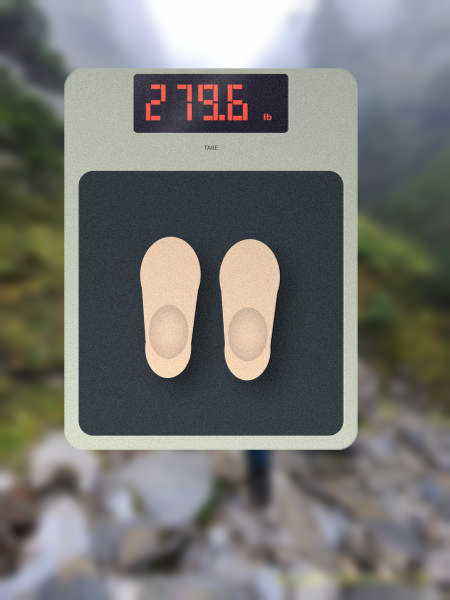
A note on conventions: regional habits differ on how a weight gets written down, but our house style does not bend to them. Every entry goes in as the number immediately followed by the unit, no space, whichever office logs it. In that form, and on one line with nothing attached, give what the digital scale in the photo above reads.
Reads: 279.6lb
